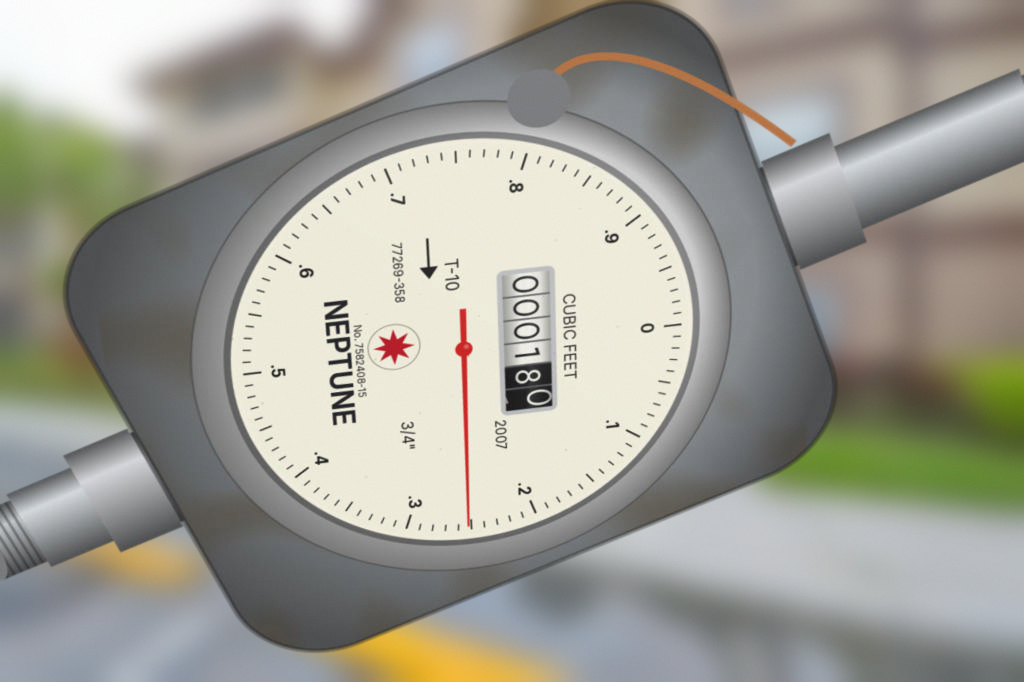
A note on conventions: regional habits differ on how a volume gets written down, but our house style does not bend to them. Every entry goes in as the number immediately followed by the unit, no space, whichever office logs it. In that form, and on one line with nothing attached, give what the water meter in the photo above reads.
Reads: 180.25ft³
